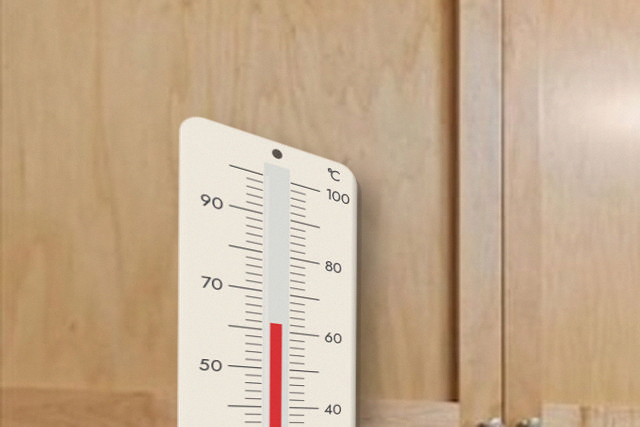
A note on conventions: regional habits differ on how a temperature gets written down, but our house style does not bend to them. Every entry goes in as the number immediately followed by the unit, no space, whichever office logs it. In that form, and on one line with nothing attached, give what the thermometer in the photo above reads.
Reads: 62°C
